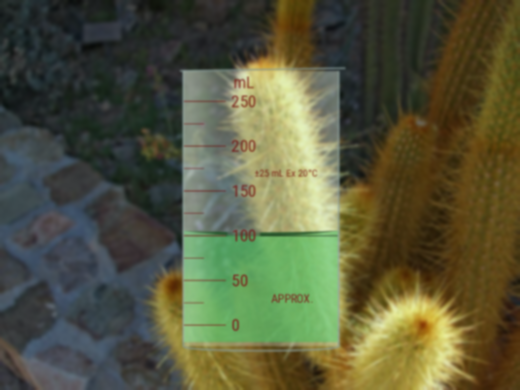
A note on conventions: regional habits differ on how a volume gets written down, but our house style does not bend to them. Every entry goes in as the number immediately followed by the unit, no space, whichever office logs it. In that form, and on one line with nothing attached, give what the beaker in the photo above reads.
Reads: 100mL
